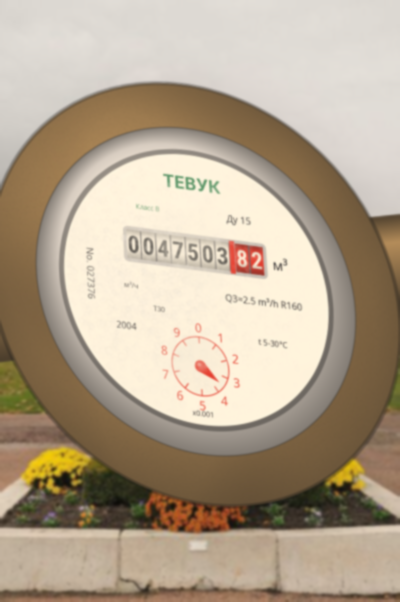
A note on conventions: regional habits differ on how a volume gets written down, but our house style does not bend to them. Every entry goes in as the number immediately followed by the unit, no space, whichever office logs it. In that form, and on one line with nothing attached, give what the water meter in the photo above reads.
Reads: 47503.823m³
